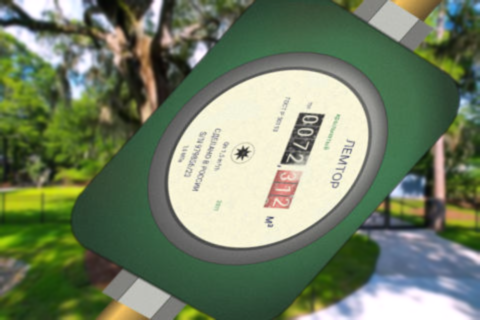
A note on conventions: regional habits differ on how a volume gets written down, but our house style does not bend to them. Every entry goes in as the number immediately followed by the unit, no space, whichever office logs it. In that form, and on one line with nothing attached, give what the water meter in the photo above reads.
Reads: 72.312m³
